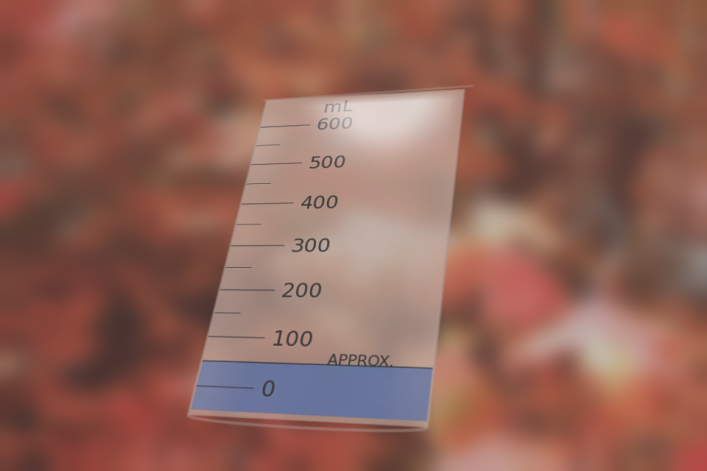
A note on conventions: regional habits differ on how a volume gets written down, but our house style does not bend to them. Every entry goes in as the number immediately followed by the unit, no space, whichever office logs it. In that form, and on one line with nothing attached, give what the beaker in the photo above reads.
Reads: 50mL
